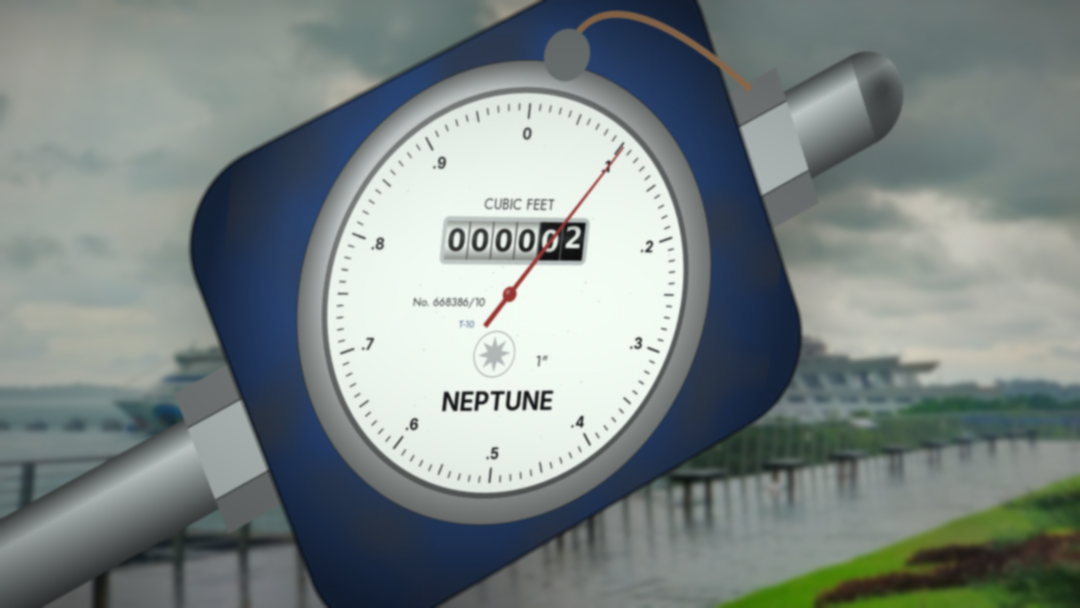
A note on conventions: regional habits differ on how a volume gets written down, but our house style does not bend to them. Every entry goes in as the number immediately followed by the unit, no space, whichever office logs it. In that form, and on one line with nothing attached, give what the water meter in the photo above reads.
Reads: 2.10ft³
